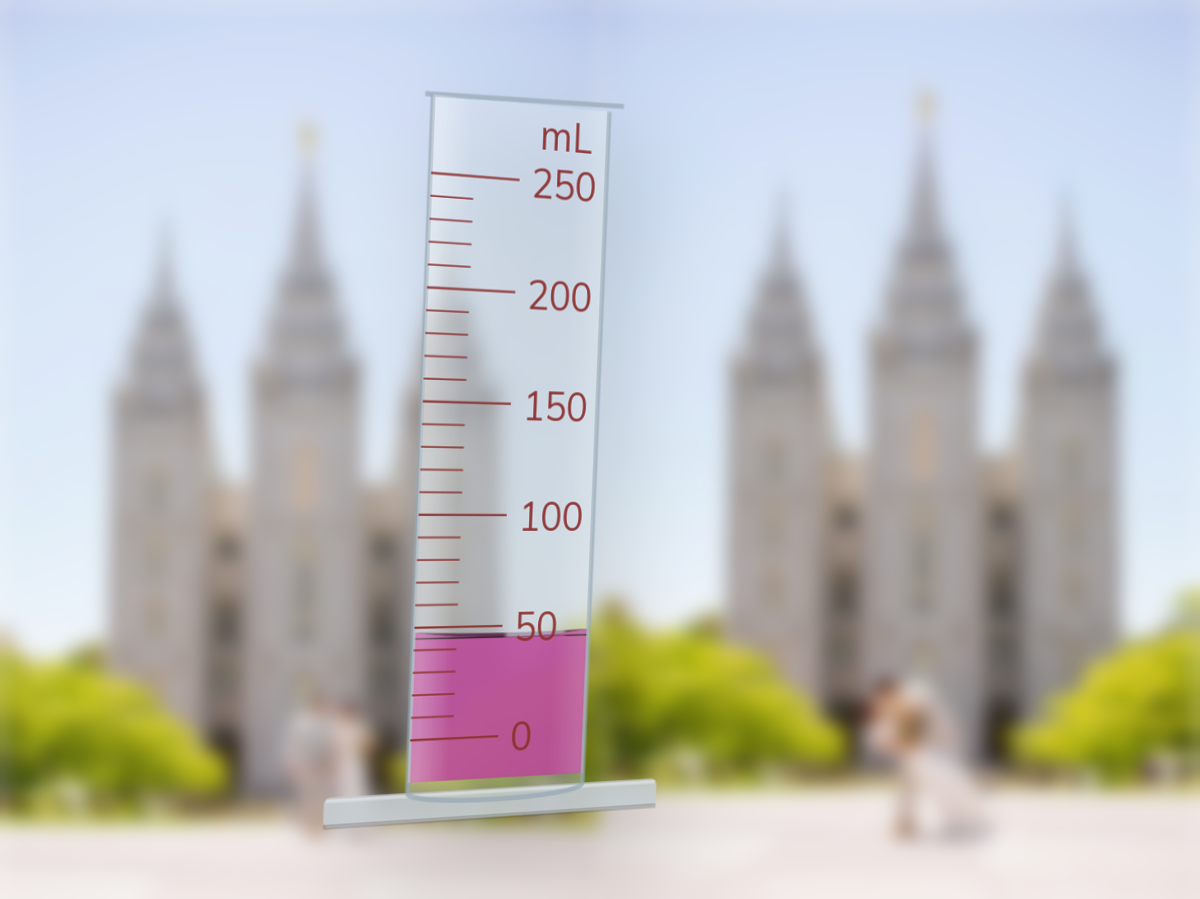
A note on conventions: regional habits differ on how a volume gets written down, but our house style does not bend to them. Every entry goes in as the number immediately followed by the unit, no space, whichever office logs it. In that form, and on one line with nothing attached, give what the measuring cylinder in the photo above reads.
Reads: 45mL
